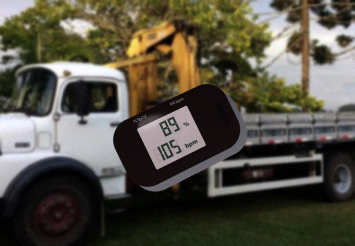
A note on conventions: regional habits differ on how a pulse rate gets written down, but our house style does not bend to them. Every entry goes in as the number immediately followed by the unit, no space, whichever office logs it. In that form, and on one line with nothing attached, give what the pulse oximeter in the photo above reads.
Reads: 105bpm
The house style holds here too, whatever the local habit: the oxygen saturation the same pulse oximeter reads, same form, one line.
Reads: 89%
